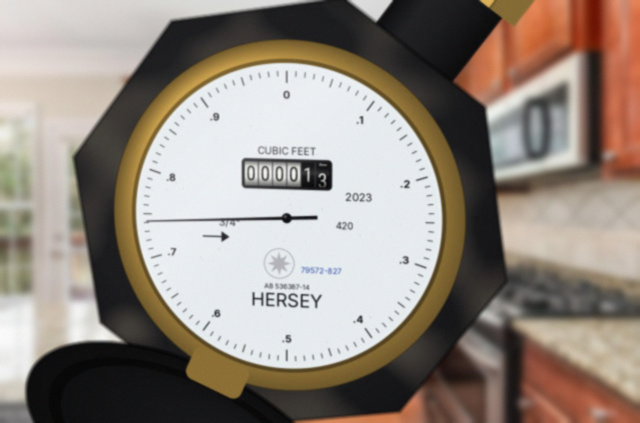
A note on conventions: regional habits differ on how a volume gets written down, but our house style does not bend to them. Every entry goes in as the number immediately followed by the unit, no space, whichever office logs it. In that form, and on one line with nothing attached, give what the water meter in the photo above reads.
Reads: 12.74ft³
